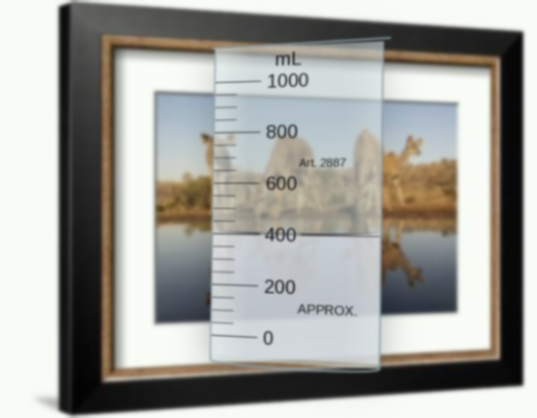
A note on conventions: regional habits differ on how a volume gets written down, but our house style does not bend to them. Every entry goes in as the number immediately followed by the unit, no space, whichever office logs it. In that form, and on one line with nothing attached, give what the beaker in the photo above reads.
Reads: 400mL
